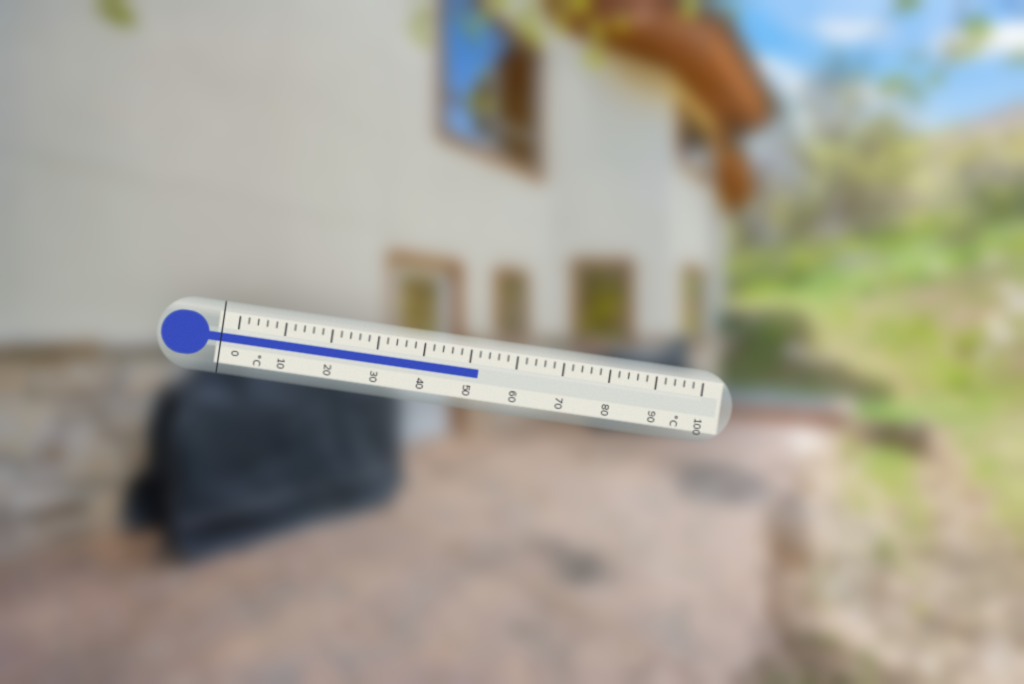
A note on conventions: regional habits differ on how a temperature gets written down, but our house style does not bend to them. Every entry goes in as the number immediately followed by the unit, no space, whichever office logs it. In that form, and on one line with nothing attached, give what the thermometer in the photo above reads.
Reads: 52°C
